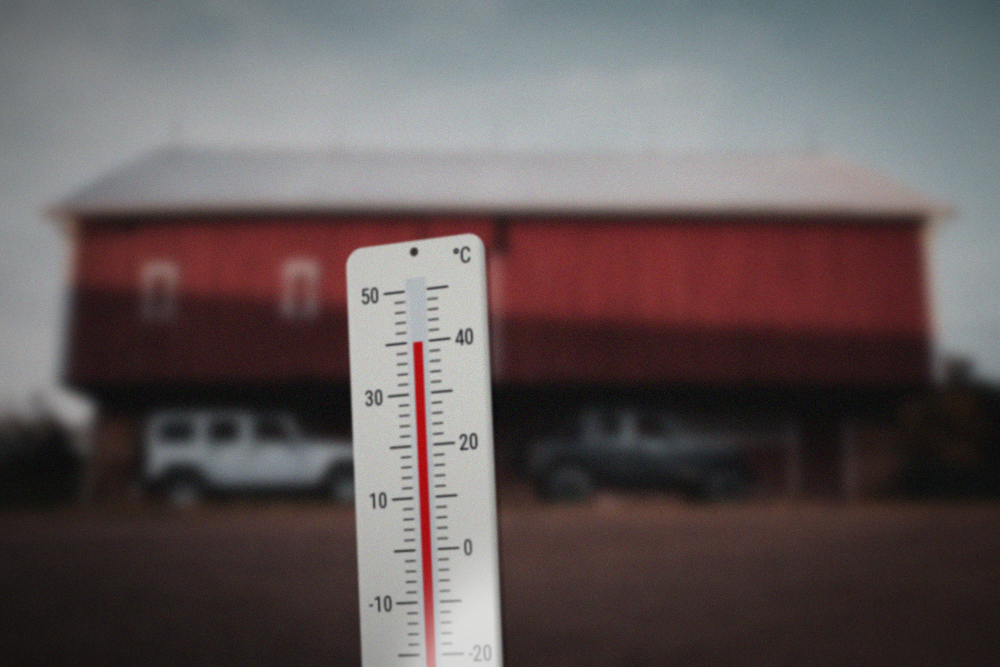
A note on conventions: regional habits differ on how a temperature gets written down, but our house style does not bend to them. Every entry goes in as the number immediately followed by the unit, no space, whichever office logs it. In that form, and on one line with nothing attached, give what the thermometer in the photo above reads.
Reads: 40°C
